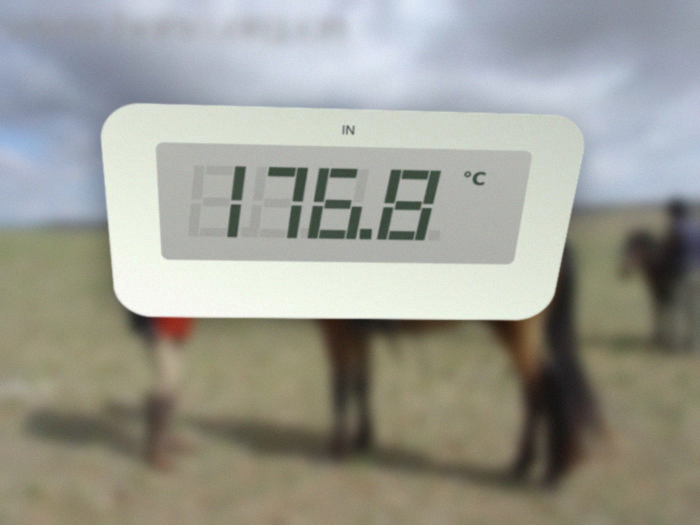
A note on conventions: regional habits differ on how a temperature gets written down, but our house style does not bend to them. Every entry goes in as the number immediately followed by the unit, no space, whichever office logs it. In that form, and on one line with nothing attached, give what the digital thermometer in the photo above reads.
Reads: 176.8°C
